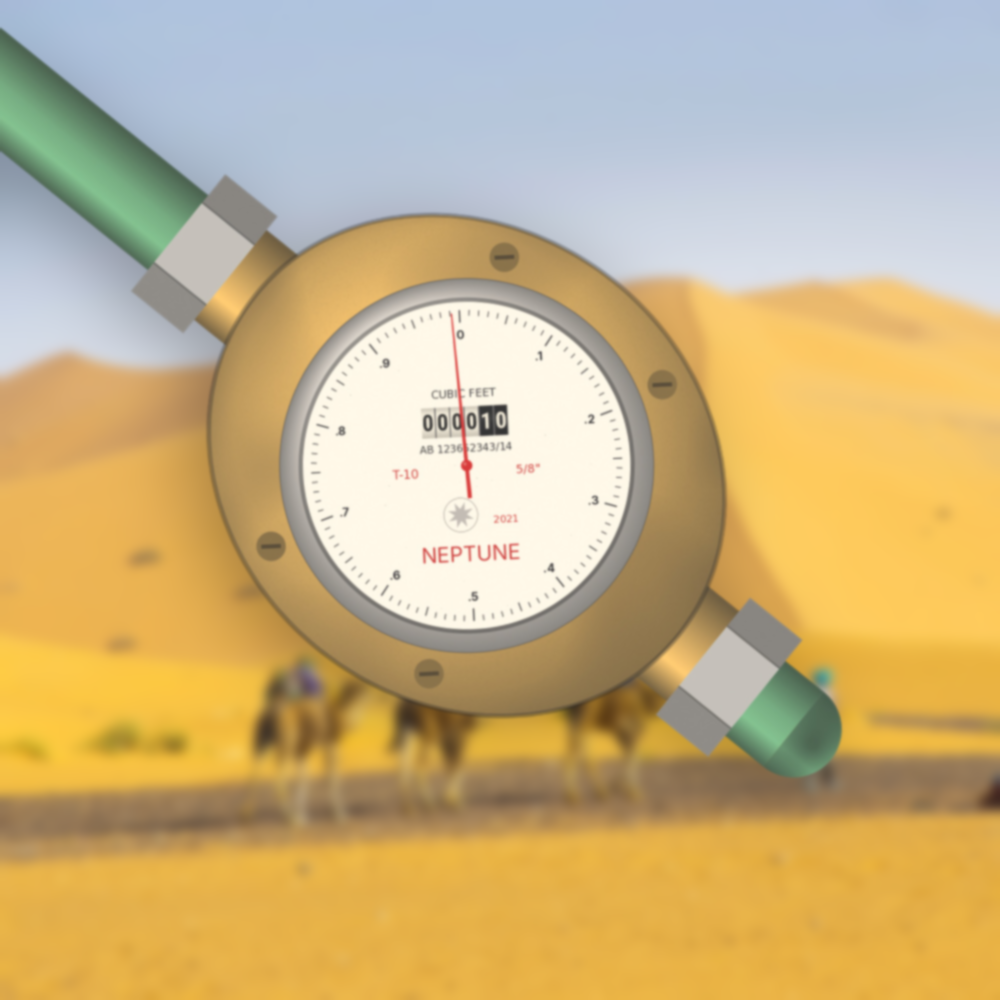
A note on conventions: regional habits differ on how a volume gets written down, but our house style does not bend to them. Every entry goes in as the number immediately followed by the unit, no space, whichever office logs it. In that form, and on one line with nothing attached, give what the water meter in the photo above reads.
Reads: 9.99ft³
